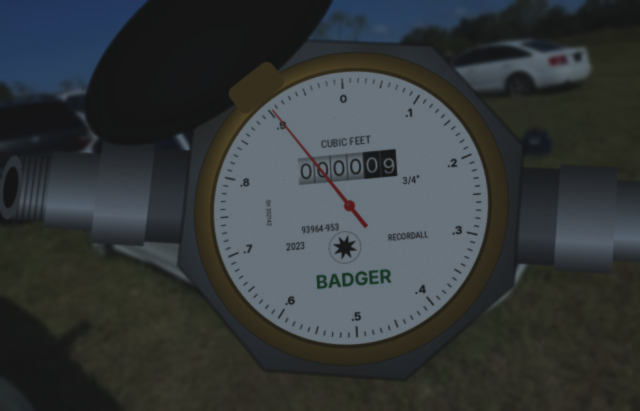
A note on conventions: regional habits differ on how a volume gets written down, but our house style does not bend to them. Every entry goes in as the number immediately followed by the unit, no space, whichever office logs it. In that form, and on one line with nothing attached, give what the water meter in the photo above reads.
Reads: 8.90ft³
